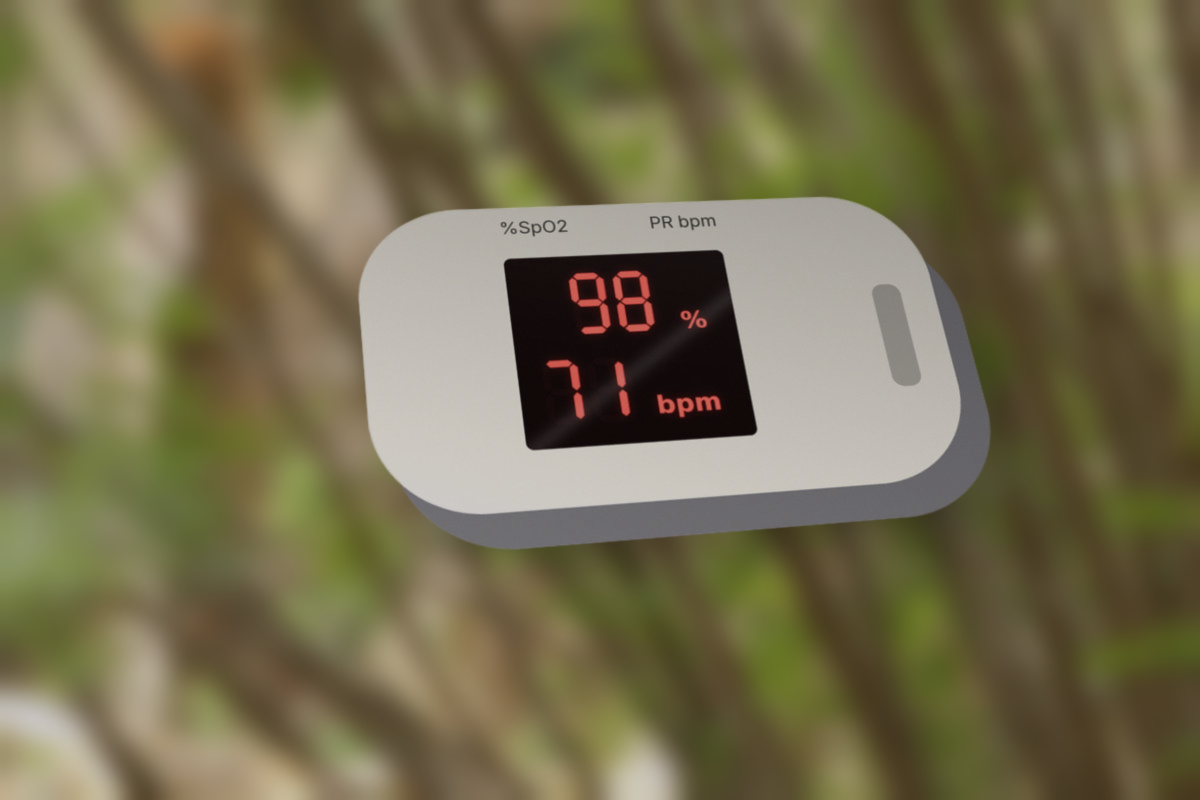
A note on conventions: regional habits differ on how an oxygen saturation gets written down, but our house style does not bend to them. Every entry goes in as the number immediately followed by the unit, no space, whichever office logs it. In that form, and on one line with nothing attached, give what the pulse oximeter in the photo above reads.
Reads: 98%
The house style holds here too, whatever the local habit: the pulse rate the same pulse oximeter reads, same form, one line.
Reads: 71bpm
